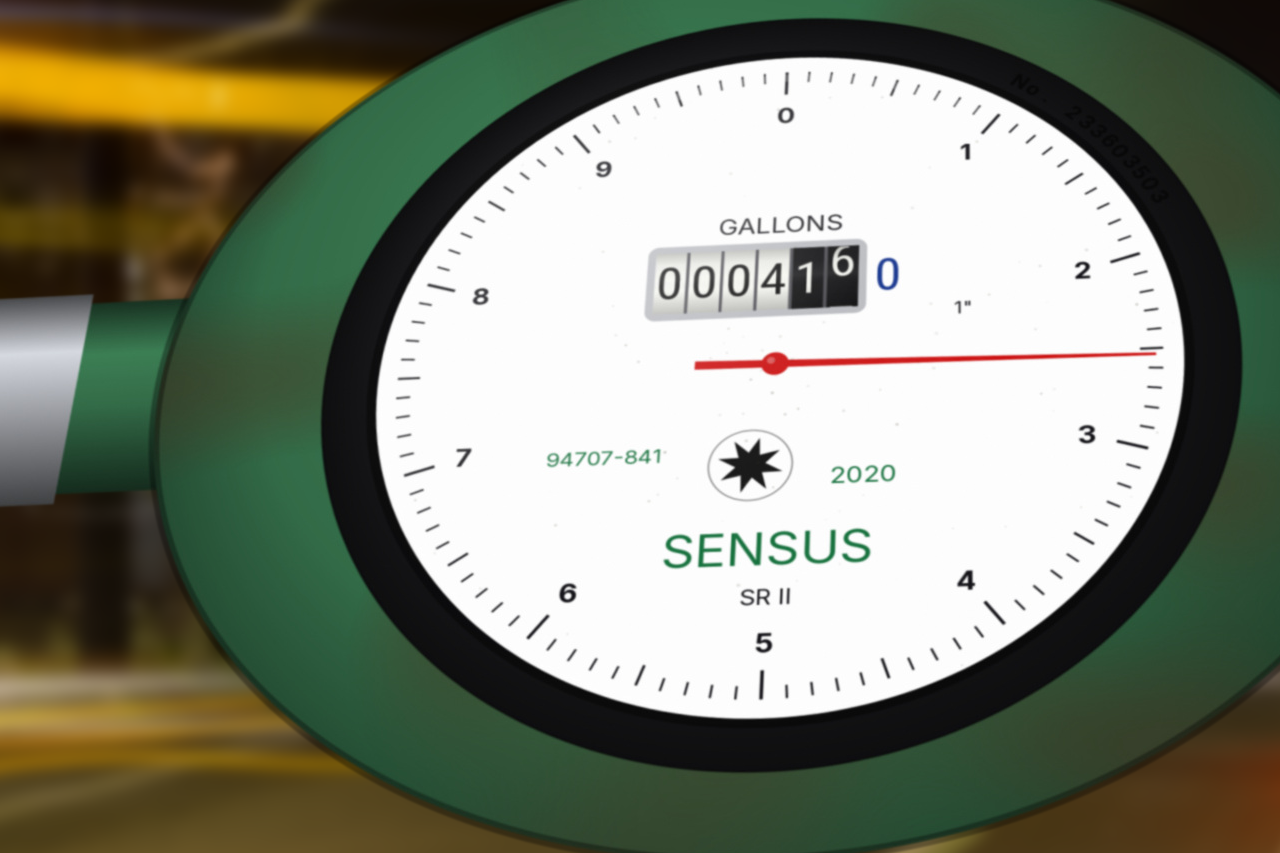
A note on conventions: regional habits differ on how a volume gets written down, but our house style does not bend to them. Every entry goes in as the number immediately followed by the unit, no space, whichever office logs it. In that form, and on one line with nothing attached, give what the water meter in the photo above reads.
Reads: 4162.5gal
